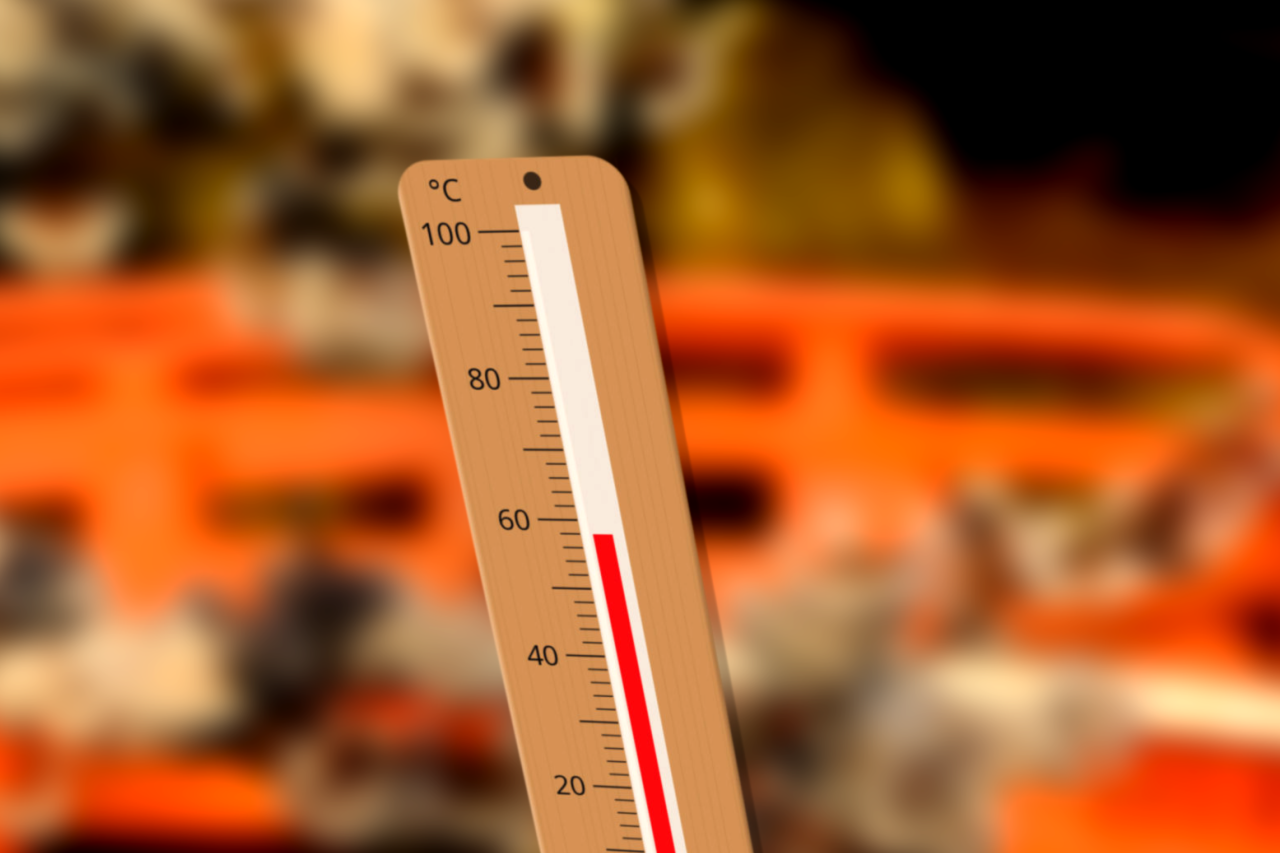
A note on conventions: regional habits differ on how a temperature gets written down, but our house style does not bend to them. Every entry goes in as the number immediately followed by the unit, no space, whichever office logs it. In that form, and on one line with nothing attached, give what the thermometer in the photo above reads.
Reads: 58°C
